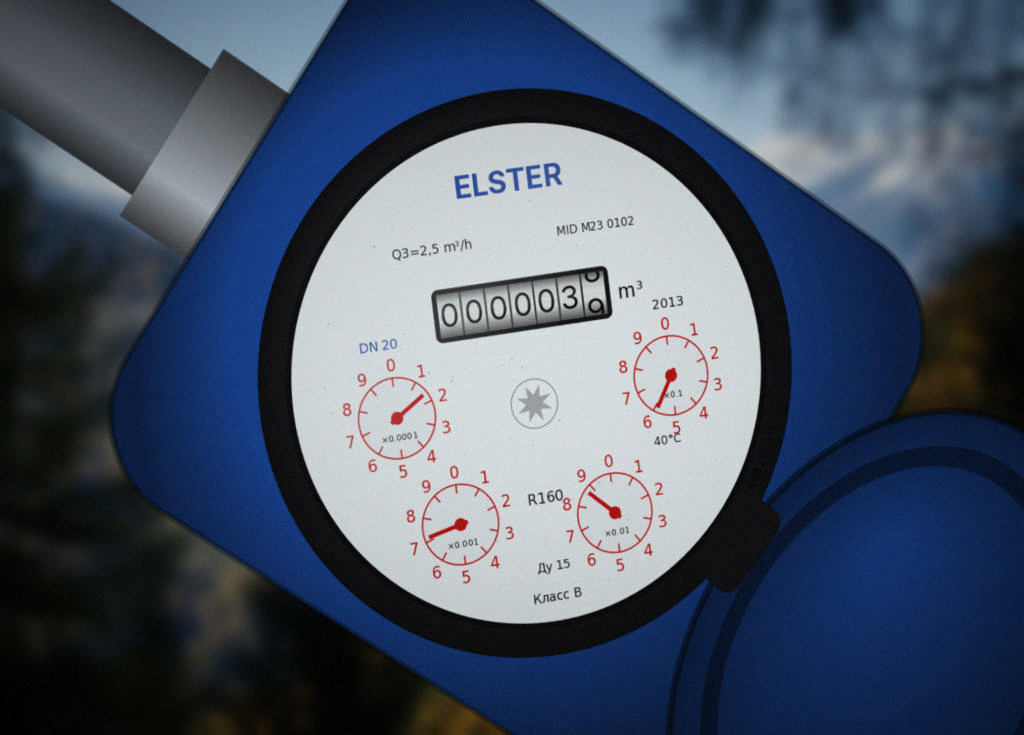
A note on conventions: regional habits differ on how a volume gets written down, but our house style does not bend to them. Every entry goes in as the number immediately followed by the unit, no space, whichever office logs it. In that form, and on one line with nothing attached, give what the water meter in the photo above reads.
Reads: 38.5871m³
